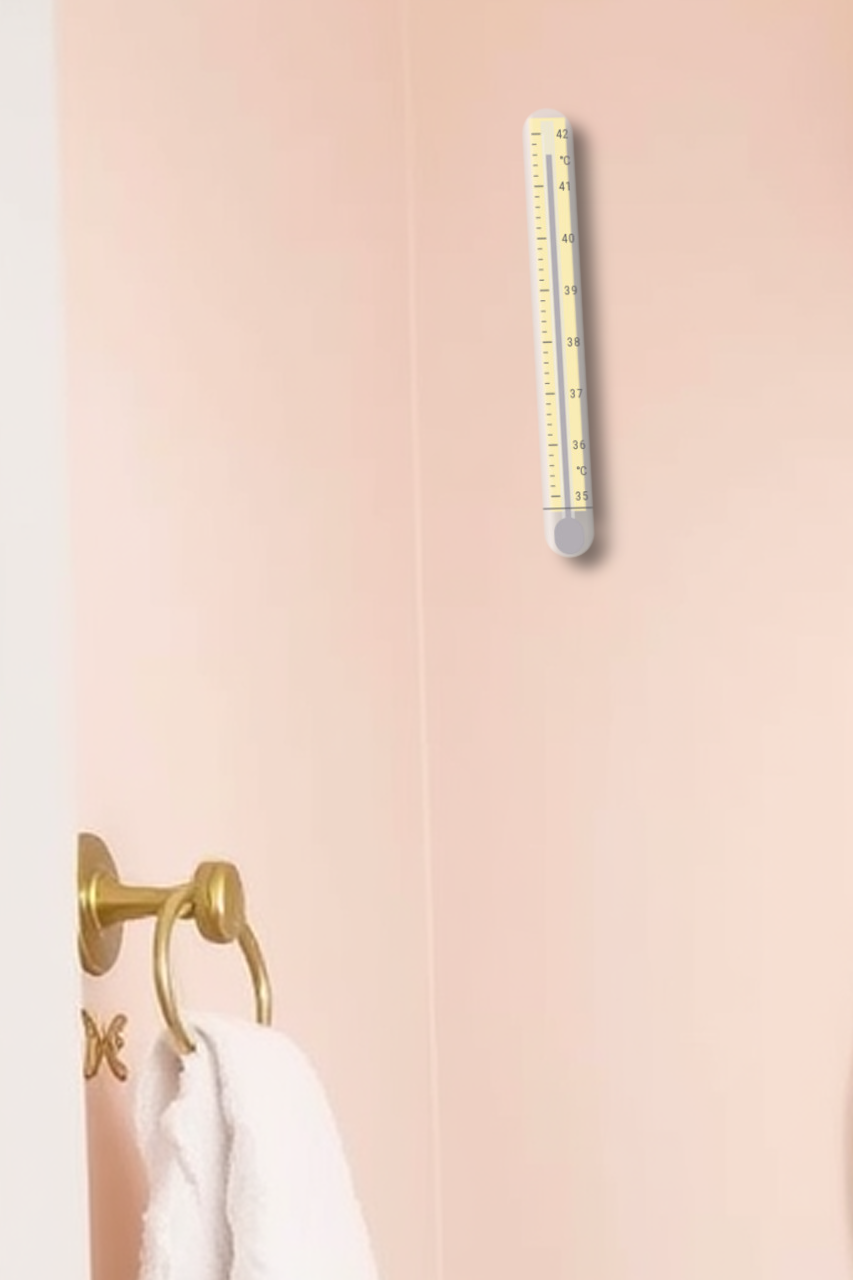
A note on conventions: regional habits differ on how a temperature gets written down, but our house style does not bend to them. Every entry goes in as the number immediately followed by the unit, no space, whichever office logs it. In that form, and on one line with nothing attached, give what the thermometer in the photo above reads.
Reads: 41.6°C
